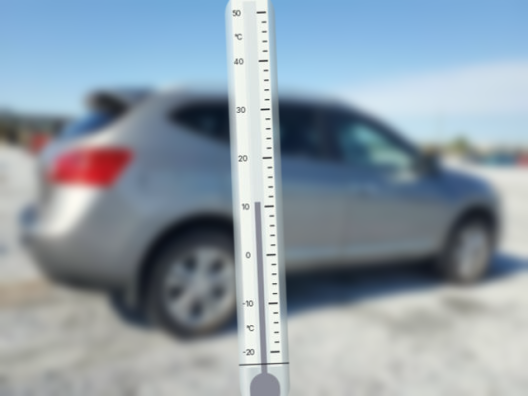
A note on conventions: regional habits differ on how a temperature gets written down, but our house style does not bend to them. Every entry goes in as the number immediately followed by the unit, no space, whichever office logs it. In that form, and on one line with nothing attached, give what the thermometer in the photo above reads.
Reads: 11°C
